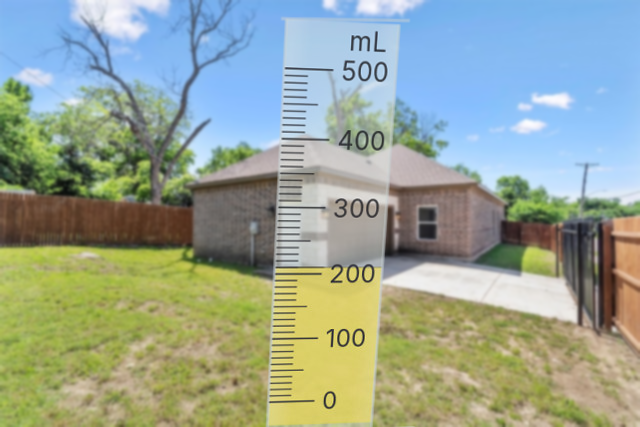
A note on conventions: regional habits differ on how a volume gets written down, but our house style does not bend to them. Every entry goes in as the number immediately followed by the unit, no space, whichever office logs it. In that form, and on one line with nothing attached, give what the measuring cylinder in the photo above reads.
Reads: 210mL
